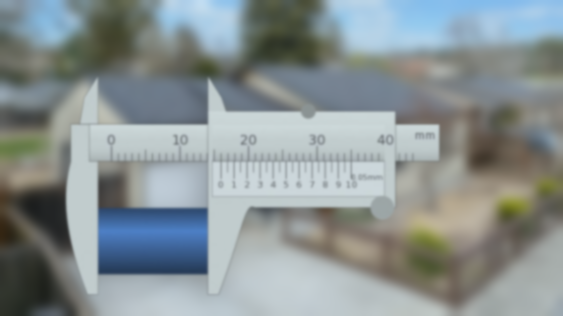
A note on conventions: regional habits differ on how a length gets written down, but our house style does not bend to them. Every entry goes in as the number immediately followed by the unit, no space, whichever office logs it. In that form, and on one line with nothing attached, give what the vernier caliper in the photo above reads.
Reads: 16.0mm
